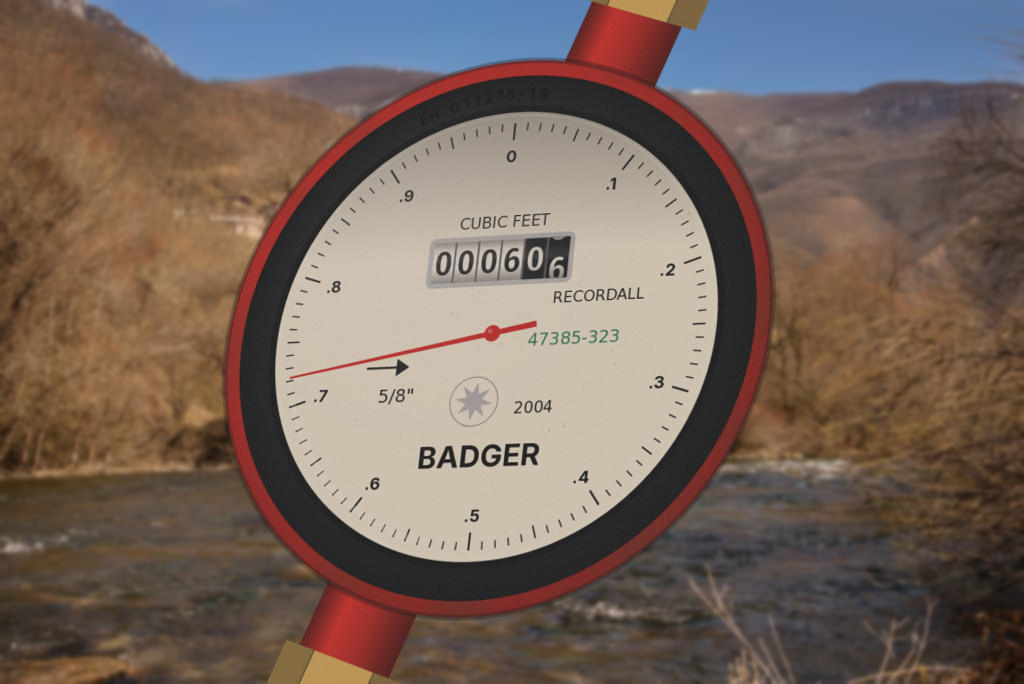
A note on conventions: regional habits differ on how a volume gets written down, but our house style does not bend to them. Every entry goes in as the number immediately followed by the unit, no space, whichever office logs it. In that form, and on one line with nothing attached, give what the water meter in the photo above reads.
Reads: 605.72ft³
